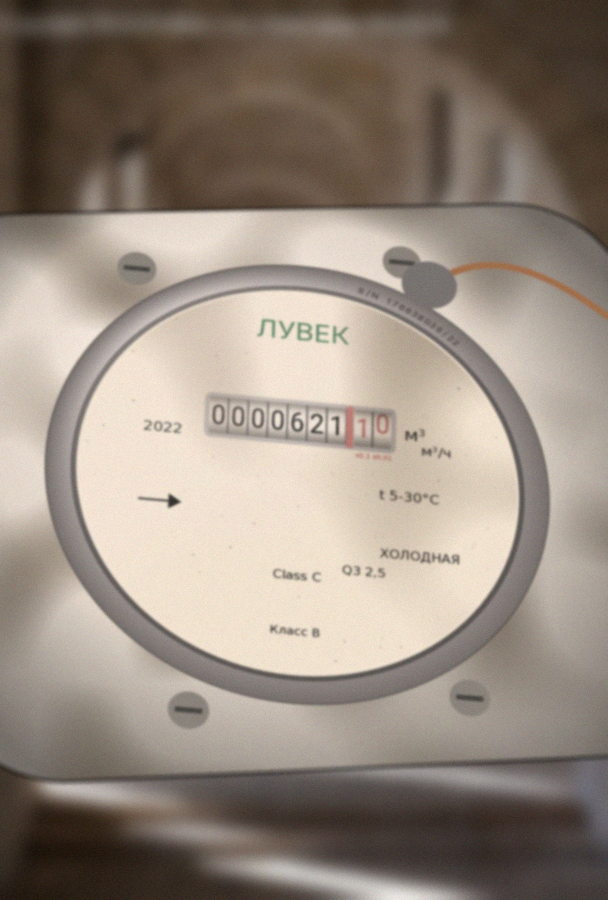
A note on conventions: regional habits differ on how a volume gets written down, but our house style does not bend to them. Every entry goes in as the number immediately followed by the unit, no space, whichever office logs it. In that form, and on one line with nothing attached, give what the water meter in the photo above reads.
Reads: 621.10m³
